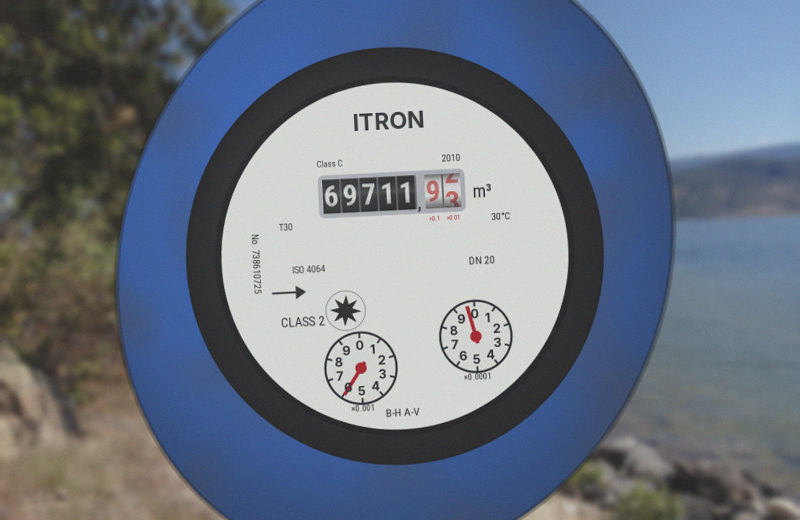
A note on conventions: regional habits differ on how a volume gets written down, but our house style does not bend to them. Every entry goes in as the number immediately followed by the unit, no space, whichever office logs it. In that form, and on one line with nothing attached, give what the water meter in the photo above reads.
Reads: 69711.9259m³
